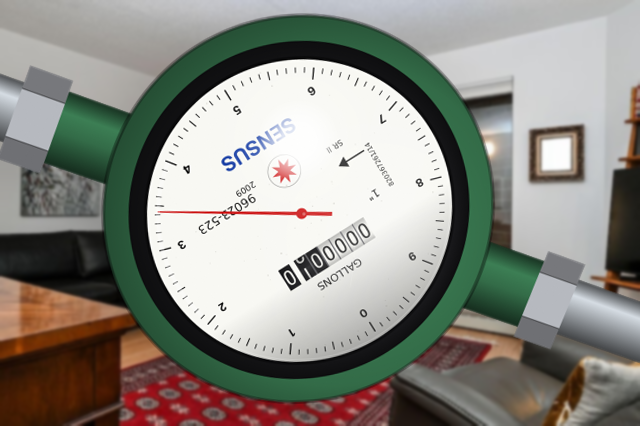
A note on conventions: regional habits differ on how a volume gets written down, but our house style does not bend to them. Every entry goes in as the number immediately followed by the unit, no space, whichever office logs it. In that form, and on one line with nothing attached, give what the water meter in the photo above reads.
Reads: 13.4gal
